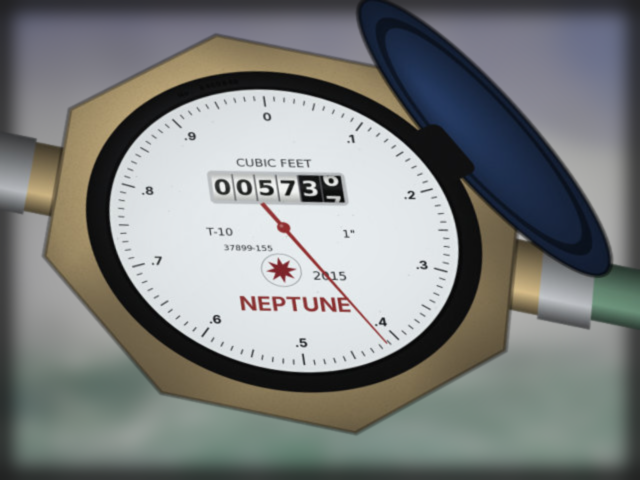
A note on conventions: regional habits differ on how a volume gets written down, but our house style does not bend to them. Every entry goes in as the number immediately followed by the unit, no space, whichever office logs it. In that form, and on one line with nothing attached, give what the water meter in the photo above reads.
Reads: 5736.41ft³
